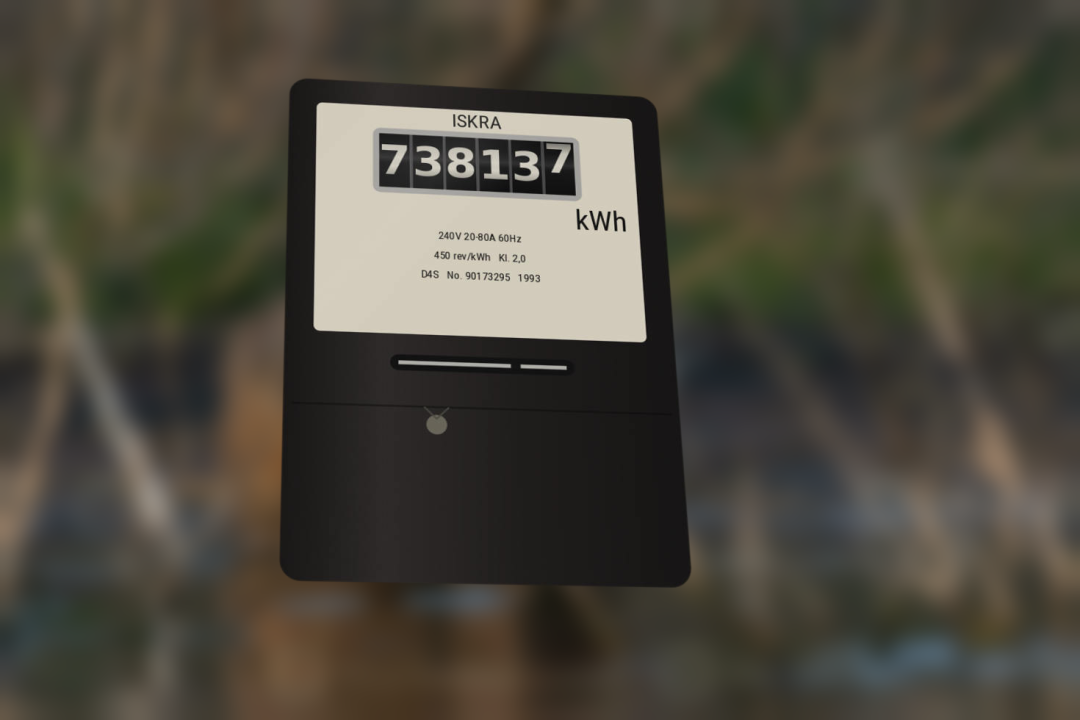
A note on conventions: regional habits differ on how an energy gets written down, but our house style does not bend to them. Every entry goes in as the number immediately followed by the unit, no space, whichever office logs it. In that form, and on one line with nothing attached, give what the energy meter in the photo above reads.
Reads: 738137kWh
